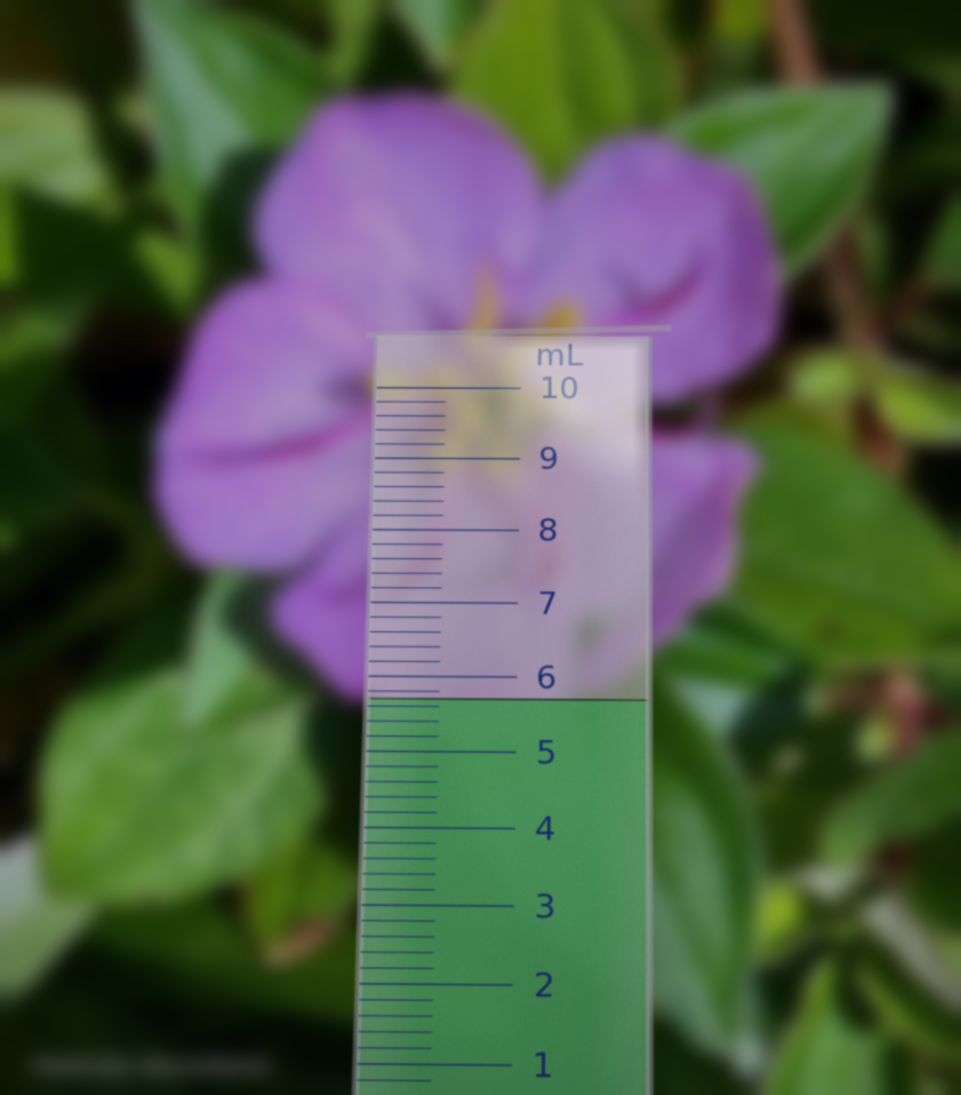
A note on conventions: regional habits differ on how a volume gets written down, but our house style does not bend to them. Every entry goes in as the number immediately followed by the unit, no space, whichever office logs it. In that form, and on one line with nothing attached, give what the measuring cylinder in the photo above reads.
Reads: 5.7mL
